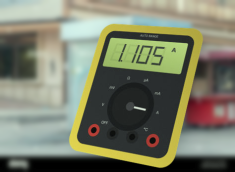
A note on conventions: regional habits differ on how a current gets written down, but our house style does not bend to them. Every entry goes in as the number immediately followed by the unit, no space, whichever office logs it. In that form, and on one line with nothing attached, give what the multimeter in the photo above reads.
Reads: 1.105A
